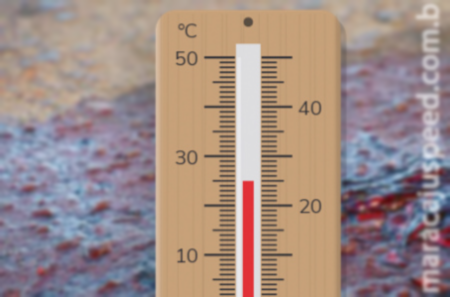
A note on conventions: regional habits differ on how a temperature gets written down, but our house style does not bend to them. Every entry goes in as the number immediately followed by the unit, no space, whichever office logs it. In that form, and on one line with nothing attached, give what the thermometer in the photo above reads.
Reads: 25°C
